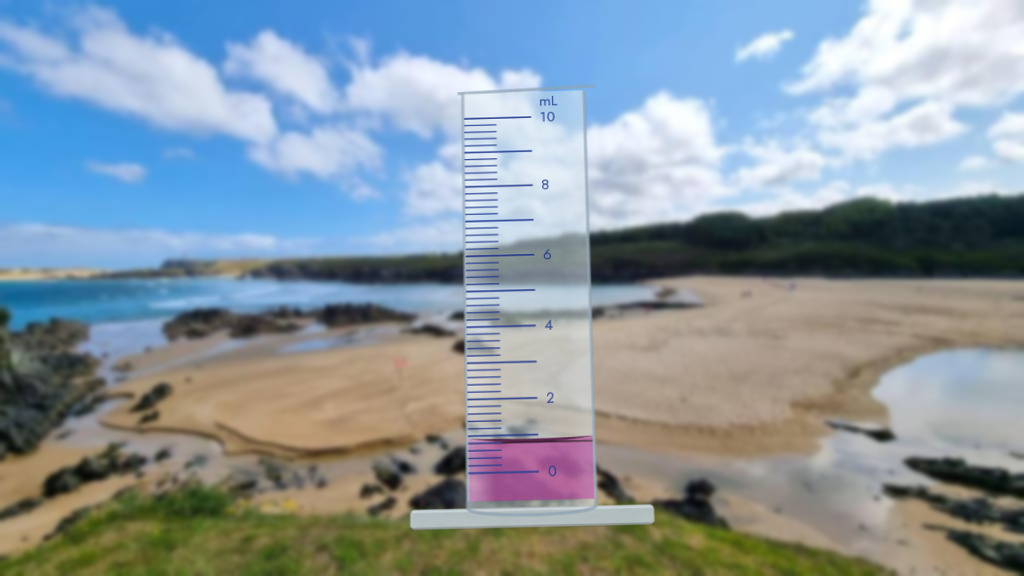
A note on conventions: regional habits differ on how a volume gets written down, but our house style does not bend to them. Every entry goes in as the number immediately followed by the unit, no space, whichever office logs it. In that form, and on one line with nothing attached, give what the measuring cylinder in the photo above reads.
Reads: 0.8mL
